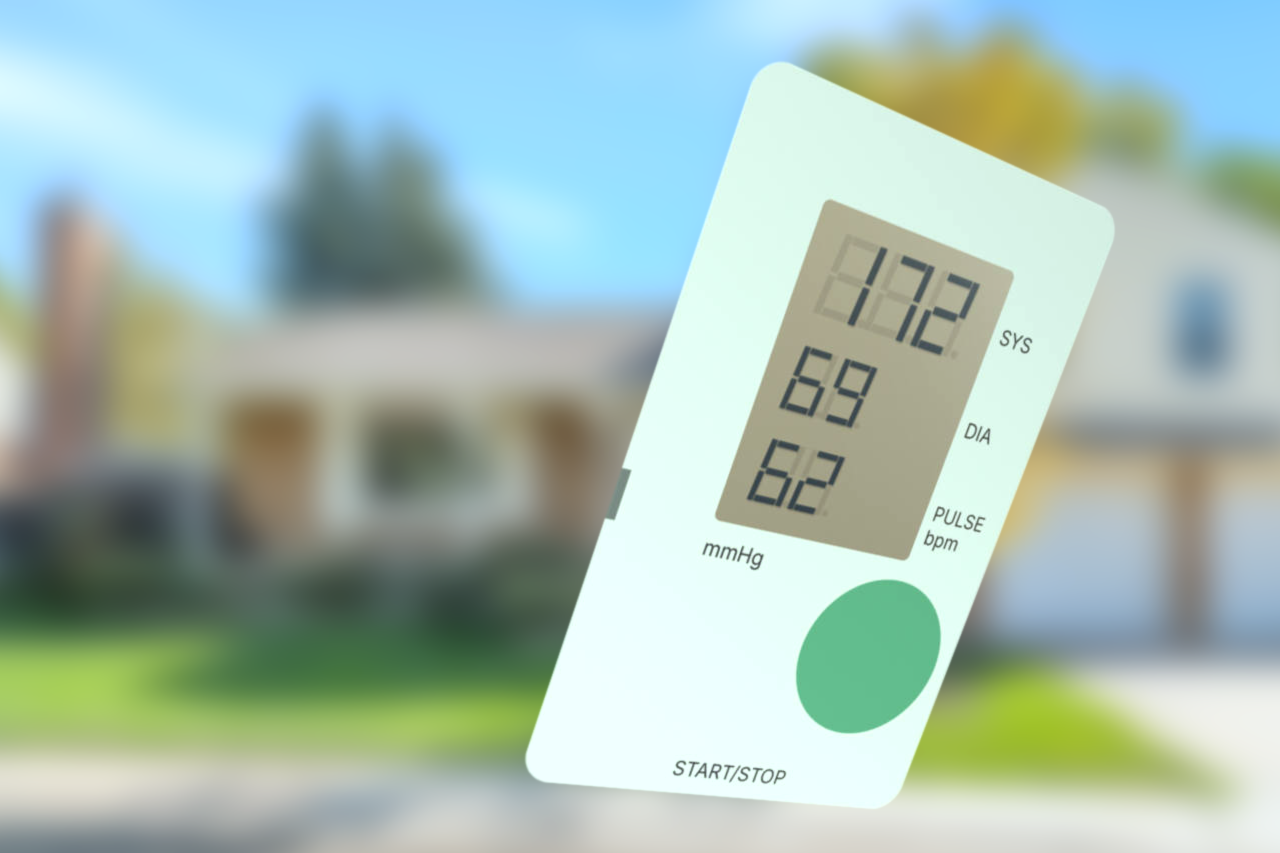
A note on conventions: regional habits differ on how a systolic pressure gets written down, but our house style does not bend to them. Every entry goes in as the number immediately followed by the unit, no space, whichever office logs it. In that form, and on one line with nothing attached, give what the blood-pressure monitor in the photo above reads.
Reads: 172mmHg
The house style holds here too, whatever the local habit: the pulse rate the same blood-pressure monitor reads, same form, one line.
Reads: 62bpm
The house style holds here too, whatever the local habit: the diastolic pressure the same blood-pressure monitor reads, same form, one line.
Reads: 69mmHg
